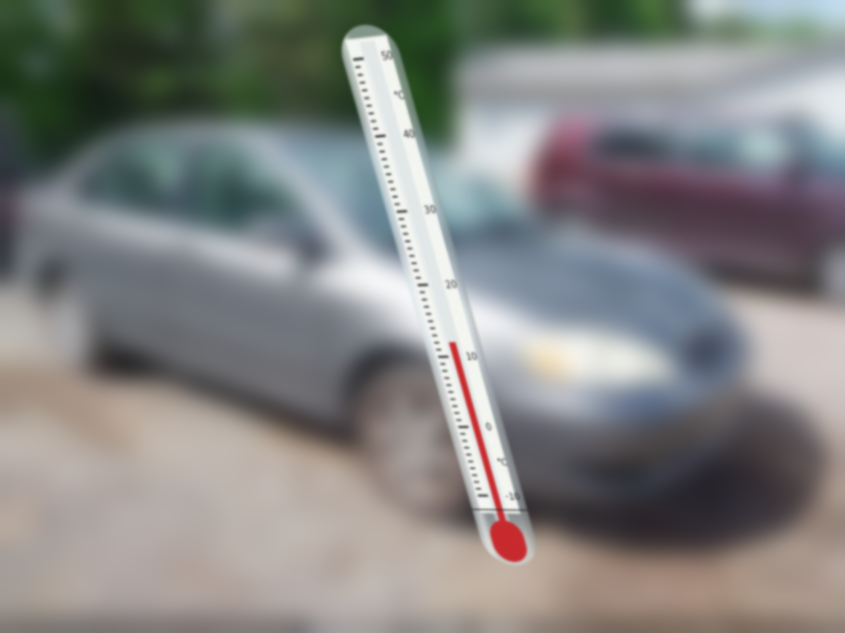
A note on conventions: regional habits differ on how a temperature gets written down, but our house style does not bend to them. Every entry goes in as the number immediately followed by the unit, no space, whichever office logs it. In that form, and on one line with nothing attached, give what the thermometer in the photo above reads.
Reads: 12°C
